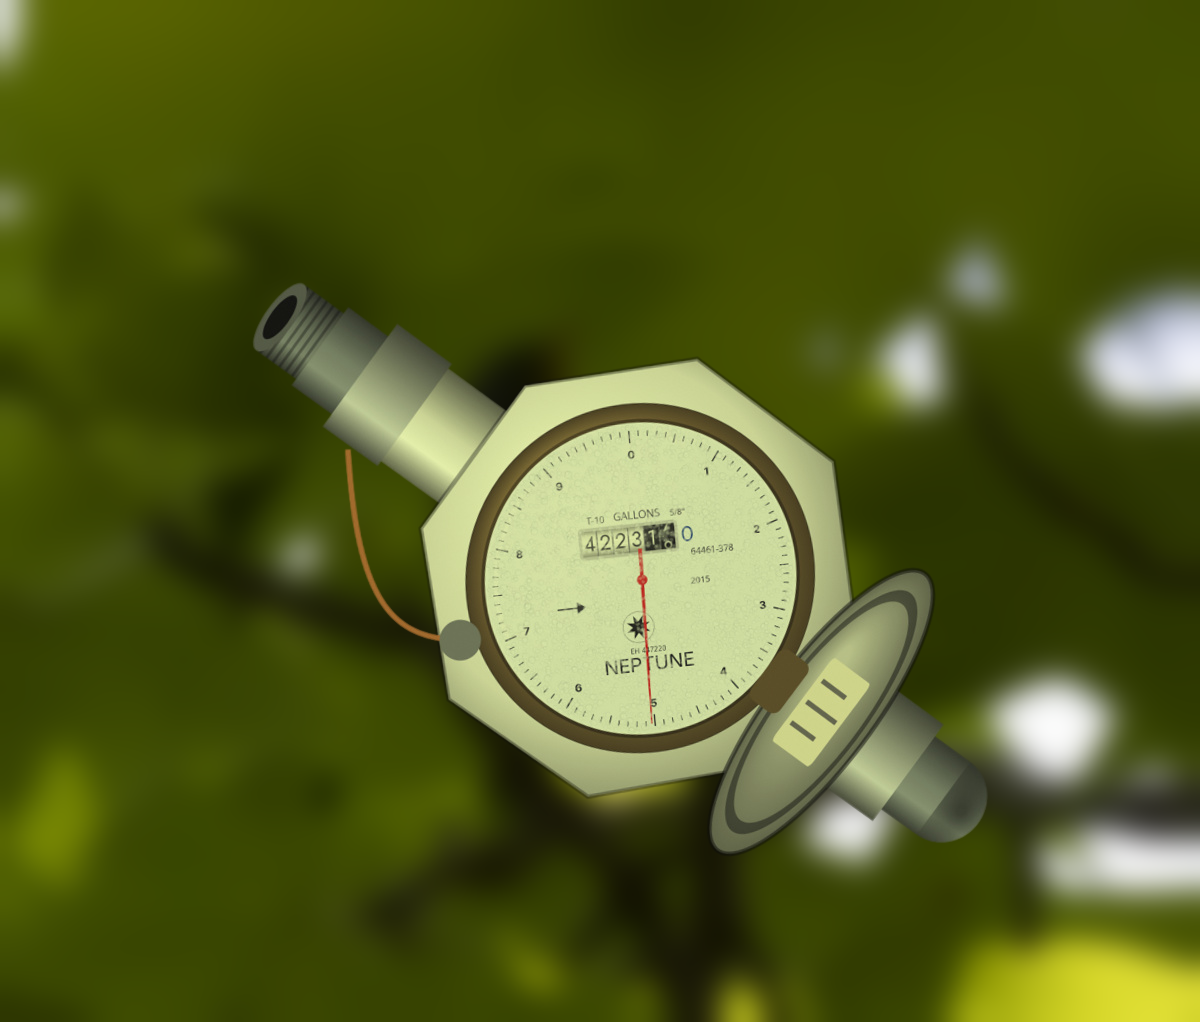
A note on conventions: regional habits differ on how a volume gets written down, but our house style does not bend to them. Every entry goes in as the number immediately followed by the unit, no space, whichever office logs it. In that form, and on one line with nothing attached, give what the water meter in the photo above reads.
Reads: 4223175.0gal
